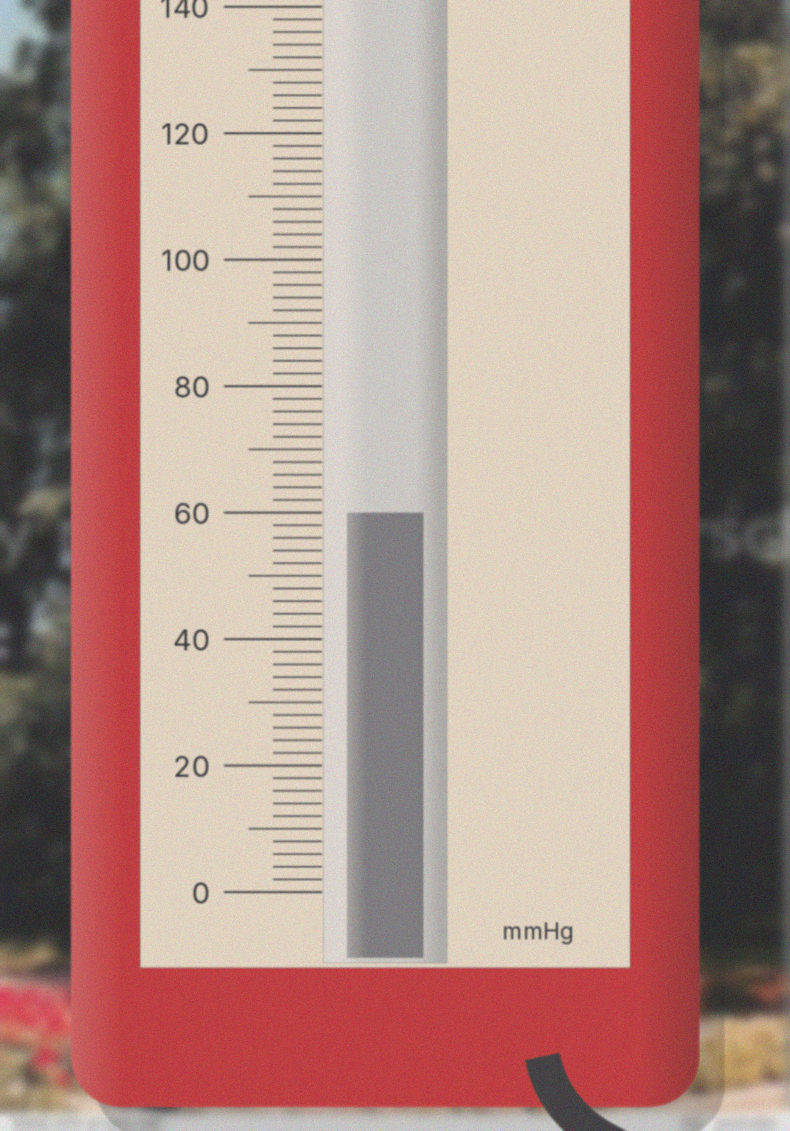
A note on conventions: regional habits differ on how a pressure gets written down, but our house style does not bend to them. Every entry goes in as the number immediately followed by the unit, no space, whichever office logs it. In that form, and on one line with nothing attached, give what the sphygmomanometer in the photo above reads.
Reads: 60mmHg
